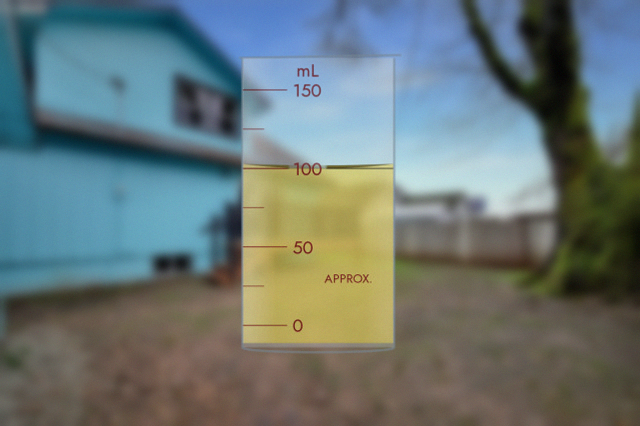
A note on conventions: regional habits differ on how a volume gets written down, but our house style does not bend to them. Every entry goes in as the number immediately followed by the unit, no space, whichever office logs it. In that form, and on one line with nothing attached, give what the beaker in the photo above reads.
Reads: 100mL
